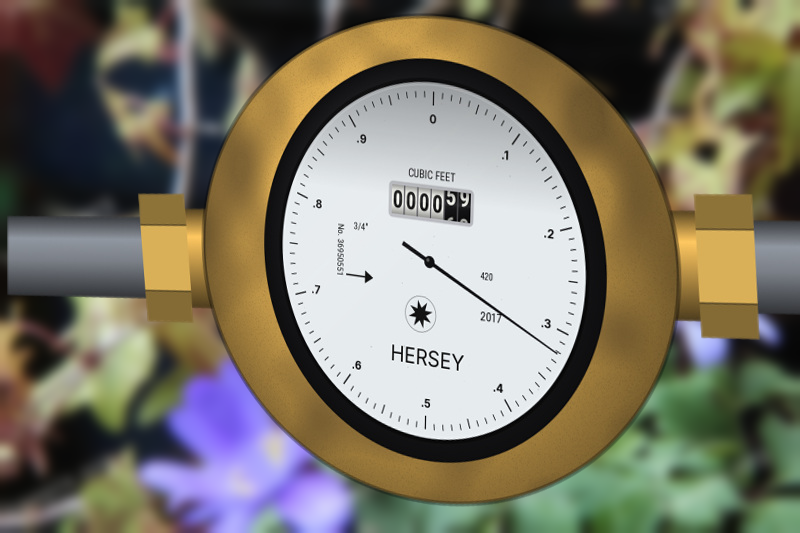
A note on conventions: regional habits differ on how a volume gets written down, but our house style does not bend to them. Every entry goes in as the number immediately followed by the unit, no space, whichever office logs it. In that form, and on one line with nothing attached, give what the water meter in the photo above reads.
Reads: 59.32ft³
